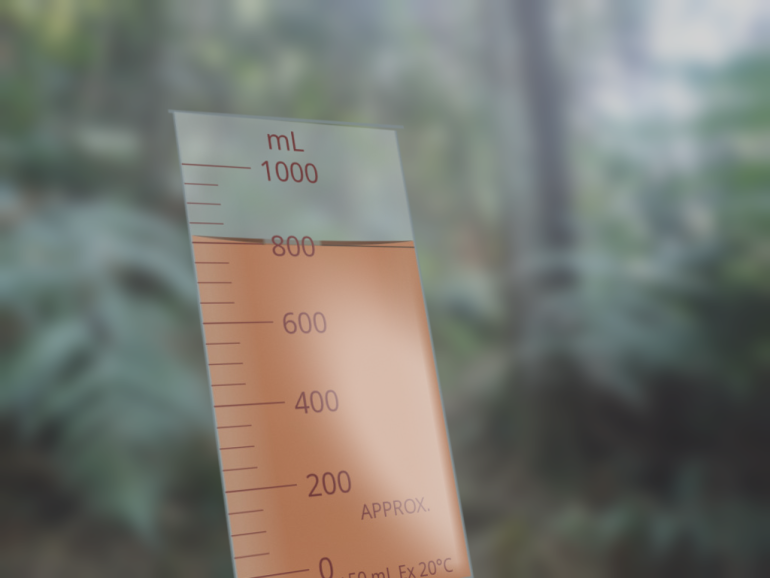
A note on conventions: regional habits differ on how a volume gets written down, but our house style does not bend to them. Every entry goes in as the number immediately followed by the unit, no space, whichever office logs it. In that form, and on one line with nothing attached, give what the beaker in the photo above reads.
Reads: 800mL
